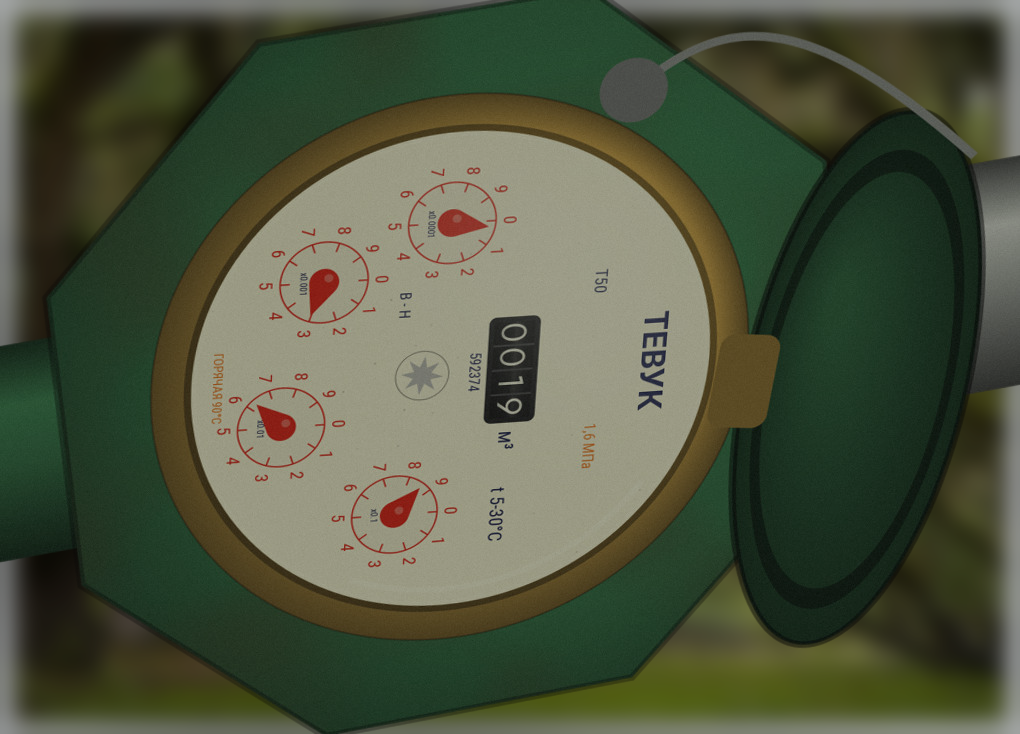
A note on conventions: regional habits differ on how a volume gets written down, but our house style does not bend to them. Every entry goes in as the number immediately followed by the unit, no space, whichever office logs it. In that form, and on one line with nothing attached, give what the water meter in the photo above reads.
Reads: 19.8630m³
